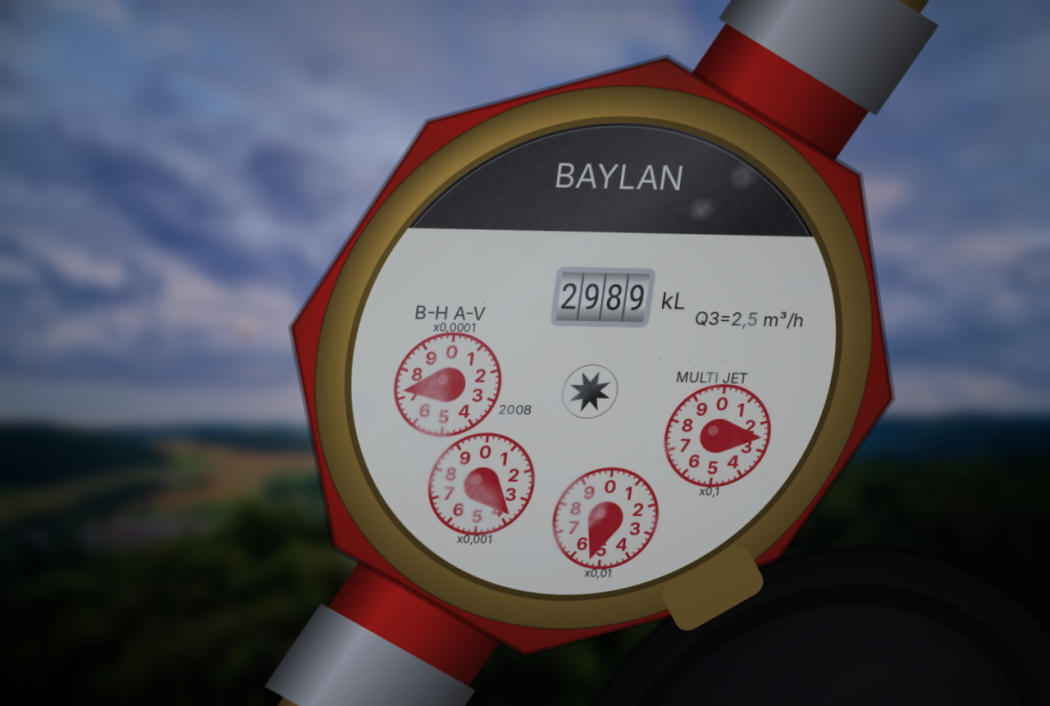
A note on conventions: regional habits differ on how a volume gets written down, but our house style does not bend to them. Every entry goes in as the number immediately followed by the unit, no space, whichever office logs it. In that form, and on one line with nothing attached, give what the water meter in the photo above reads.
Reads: 2989.2537kL
